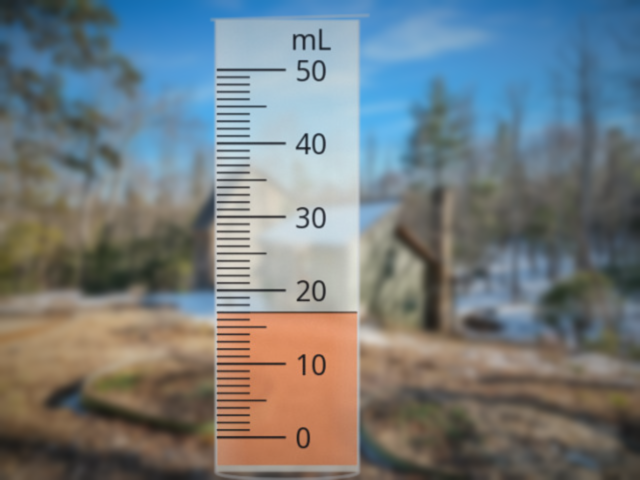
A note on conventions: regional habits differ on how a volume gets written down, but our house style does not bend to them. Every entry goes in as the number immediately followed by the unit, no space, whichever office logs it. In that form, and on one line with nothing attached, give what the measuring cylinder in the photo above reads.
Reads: 17mL
